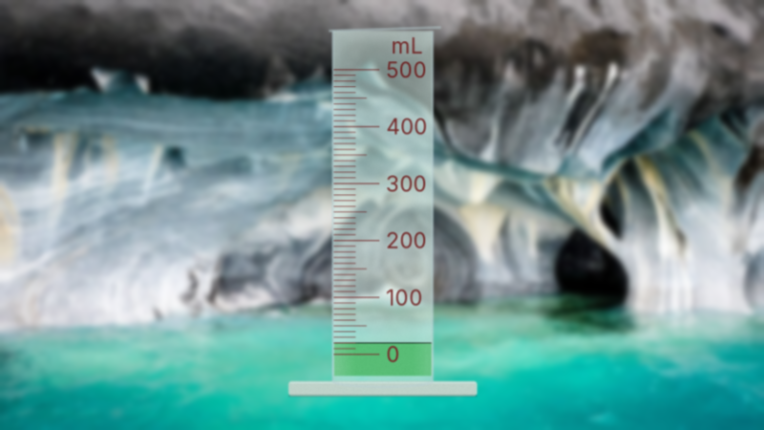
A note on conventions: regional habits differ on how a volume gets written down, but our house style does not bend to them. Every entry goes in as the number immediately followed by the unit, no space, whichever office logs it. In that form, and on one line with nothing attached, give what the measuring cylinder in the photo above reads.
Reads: 20mL
